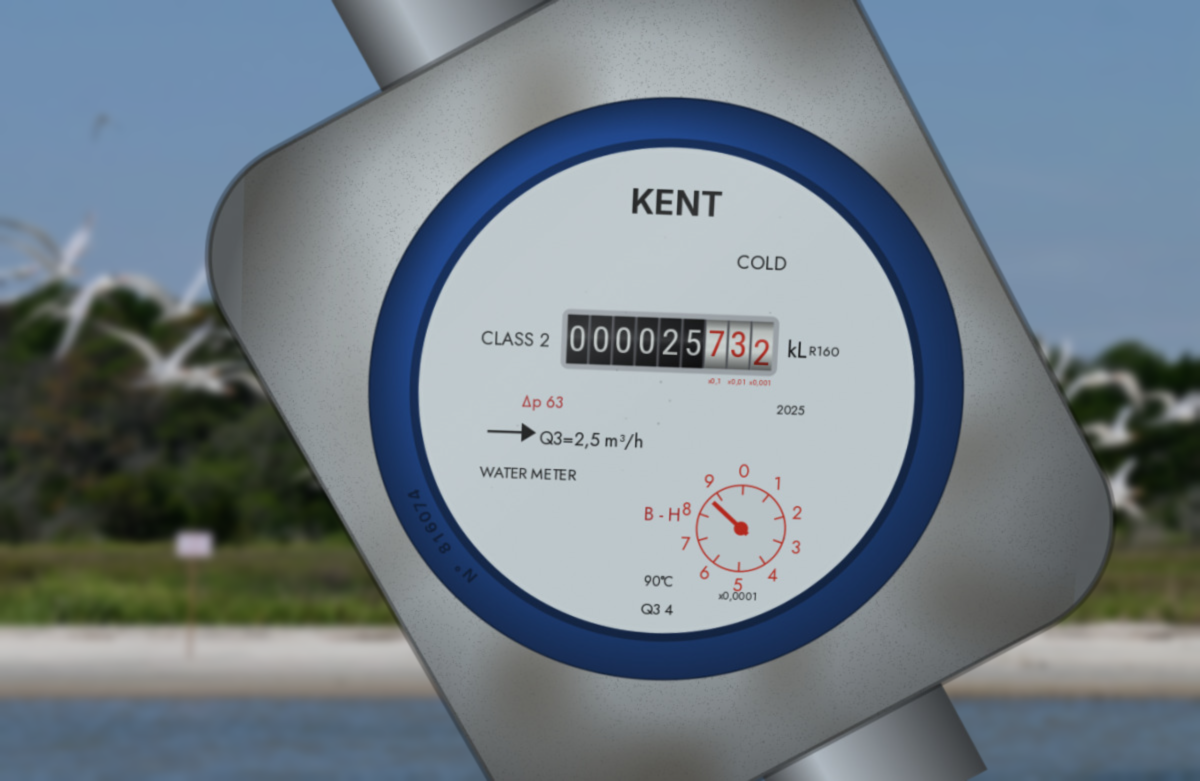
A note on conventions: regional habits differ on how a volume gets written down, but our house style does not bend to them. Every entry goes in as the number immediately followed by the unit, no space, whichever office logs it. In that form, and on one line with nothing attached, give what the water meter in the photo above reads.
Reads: 25.7318kL
